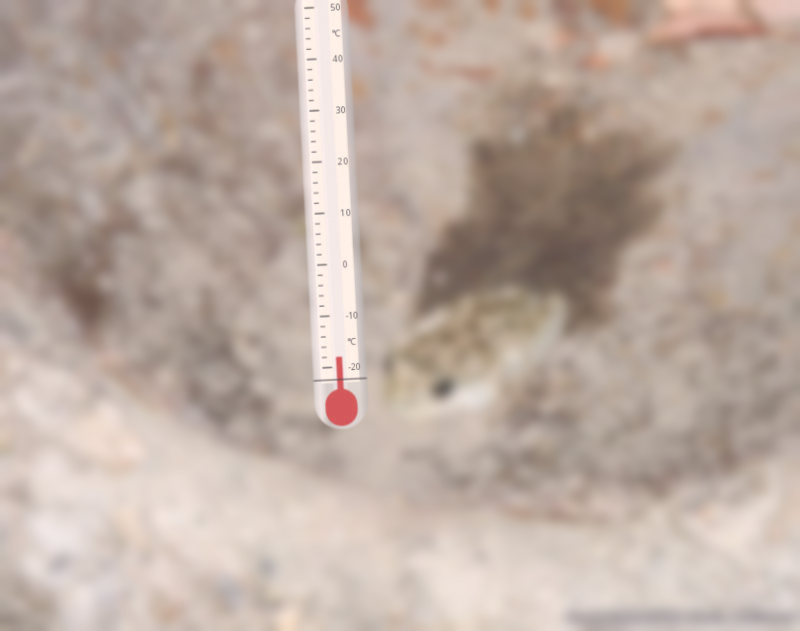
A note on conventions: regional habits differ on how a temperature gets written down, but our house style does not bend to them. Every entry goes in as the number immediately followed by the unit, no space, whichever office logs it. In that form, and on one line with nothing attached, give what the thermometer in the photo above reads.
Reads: -18°C
